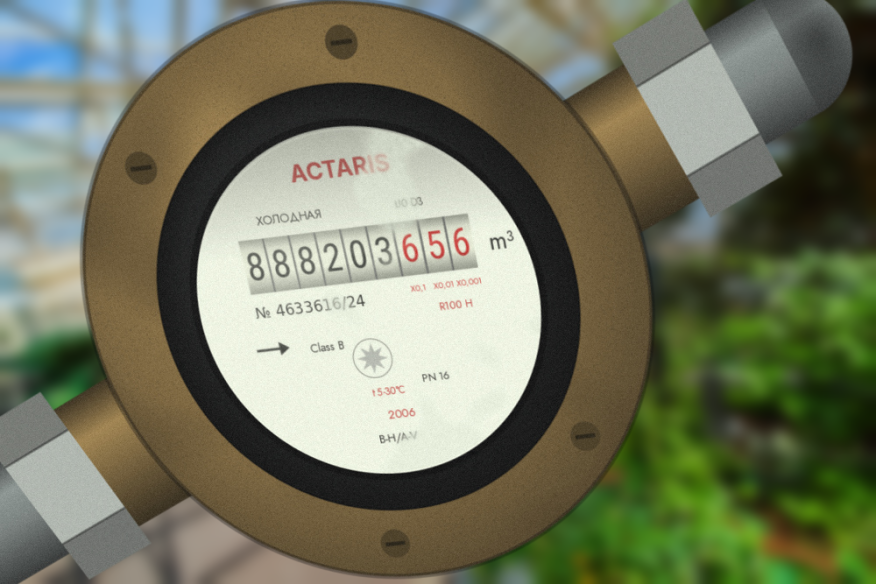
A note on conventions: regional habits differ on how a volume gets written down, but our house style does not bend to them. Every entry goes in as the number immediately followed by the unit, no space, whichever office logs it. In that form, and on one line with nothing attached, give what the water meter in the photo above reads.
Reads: 888203.656m³
